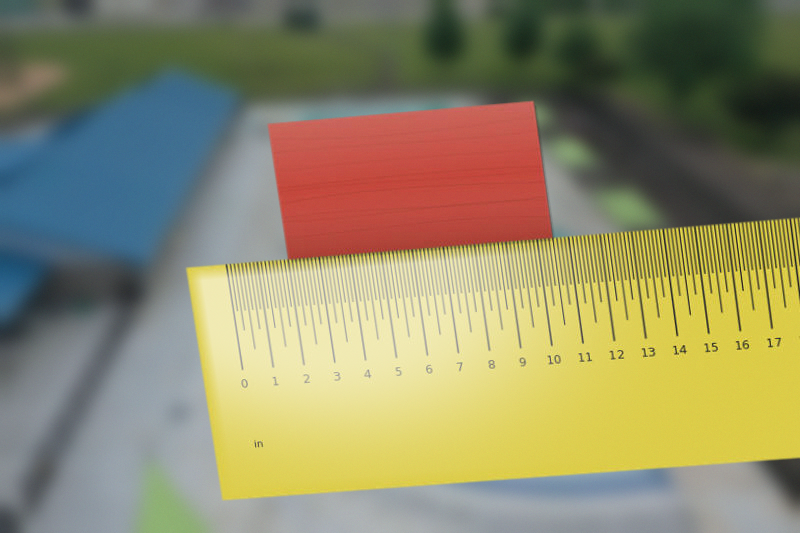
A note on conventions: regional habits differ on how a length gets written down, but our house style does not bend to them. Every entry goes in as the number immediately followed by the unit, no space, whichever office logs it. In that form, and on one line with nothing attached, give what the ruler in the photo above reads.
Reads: 8.5in
